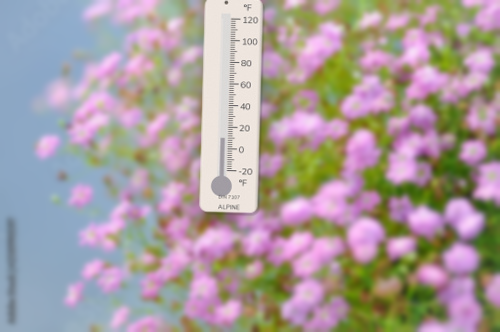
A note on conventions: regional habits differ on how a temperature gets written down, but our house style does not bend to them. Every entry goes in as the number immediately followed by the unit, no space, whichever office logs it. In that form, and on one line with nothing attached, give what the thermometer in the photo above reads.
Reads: 10°F
